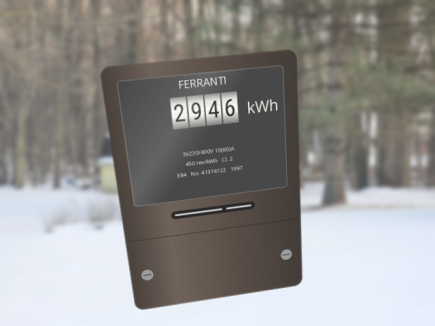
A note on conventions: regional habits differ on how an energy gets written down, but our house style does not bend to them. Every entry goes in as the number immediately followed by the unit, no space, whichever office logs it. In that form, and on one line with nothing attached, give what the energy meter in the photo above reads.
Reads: 2946kWh
